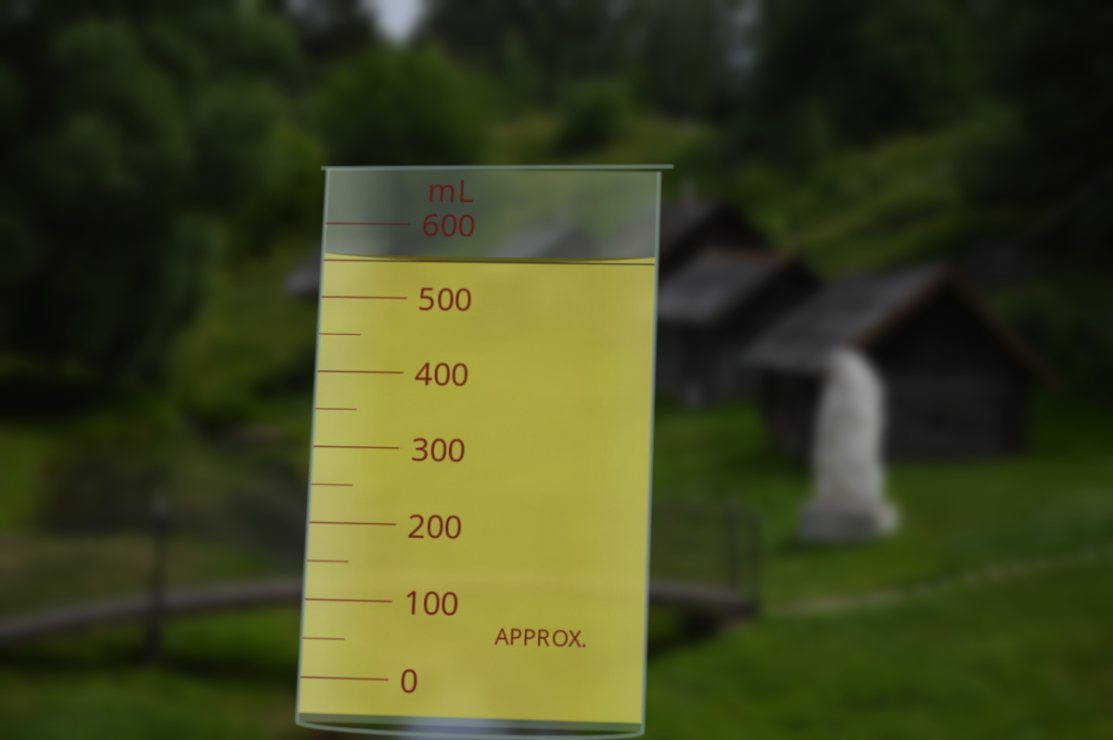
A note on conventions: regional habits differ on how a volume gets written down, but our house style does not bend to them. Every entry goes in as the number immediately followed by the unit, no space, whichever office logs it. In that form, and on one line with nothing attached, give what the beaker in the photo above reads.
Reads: 550mL
